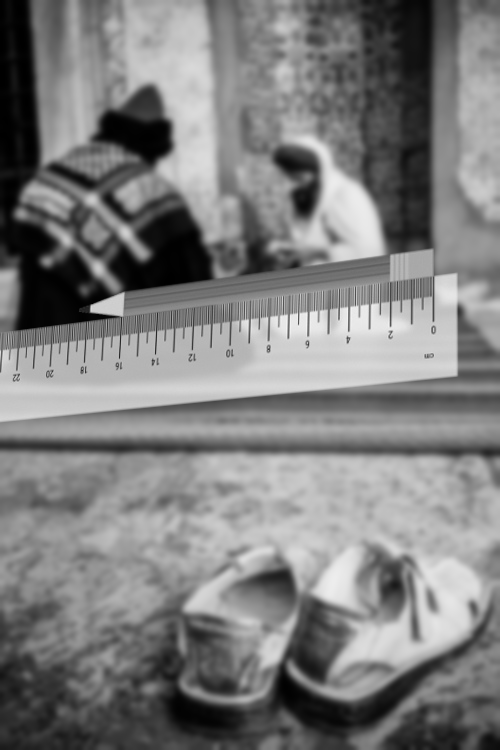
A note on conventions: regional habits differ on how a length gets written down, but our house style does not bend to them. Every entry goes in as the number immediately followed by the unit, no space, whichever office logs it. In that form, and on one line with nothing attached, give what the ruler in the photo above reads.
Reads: 18.5cm
